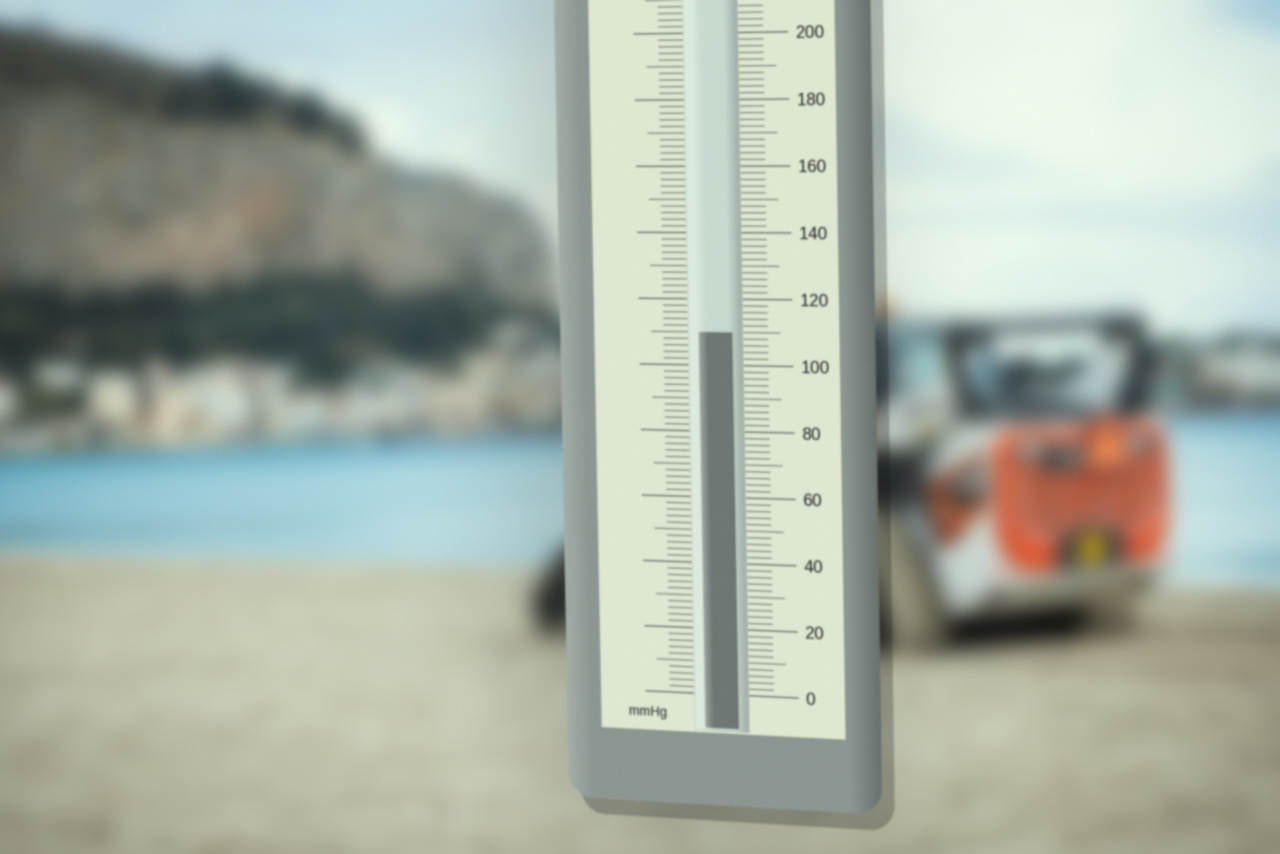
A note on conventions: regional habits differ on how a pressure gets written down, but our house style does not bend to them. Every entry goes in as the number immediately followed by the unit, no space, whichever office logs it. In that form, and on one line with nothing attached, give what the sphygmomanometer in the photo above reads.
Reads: 110mmHg
